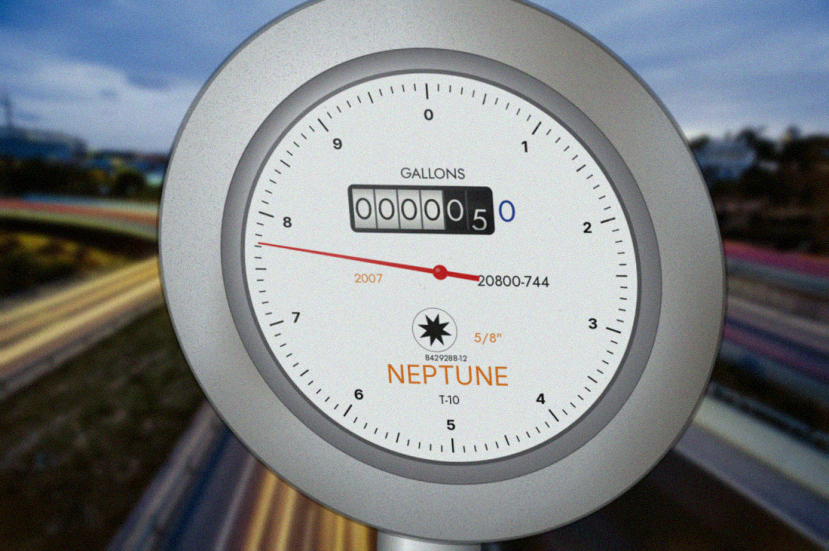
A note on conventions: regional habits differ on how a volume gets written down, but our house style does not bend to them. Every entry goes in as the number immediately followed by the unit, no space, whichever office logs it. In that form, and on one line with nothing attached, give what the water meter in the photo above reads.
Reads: 47.7gal
